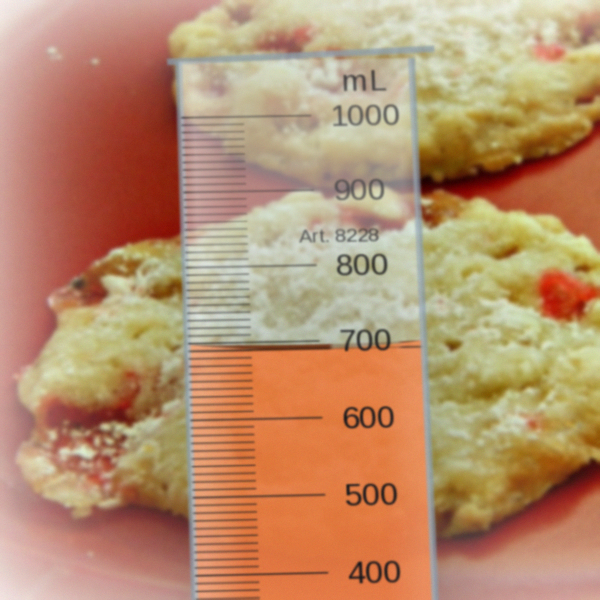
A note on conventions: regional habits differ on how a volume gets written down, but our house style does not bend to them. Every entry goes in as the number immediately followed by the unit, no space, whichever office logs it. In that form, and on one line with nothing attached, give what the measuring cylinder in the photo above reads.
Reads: 690mL
